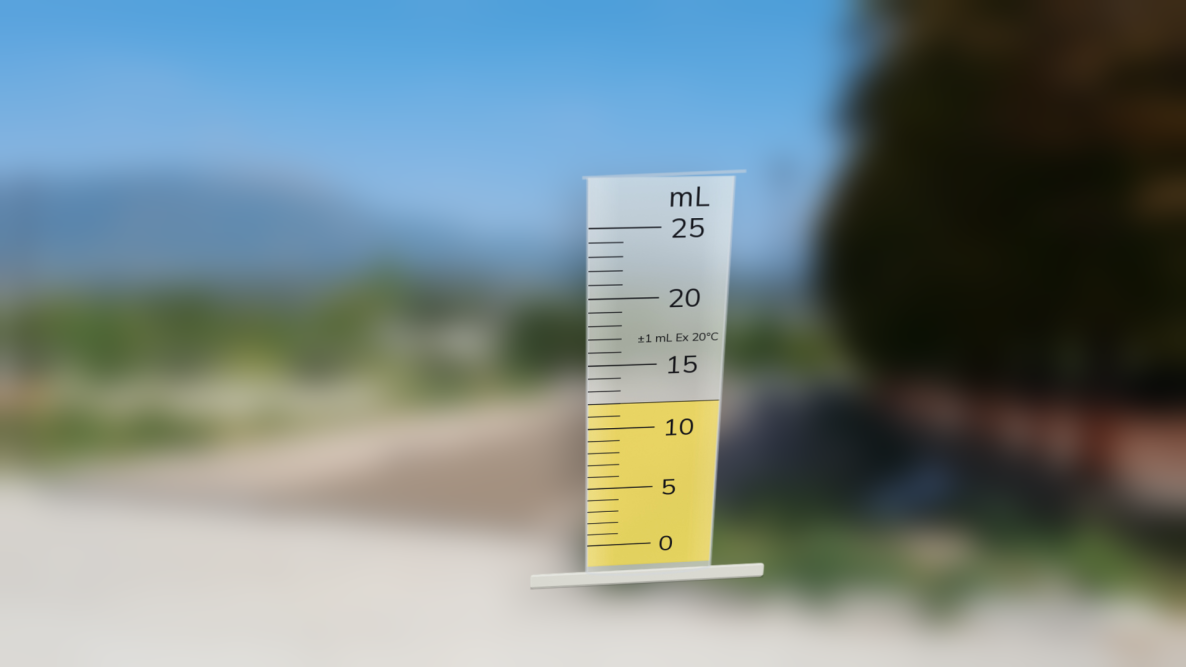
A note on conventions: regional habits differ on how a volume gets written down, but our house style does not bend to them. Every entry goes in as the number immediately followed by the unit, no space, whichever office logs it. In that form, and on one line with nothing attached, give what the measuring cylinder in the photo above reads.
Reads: 12mL
